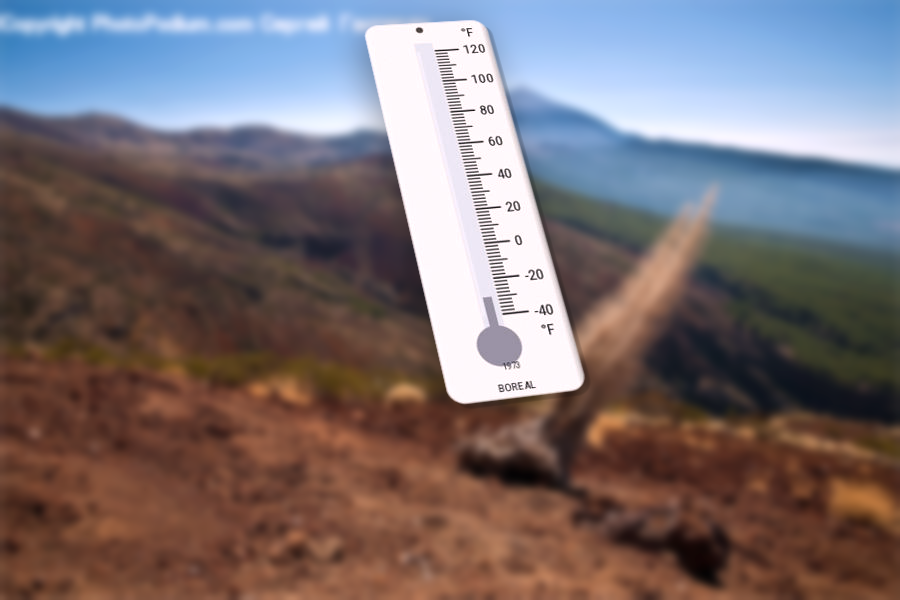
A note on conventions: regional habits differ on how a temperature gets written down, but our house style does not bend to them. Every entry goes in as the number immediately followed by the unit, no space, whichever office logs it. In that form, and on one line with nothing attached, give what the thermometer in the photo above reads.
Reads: -30°F
